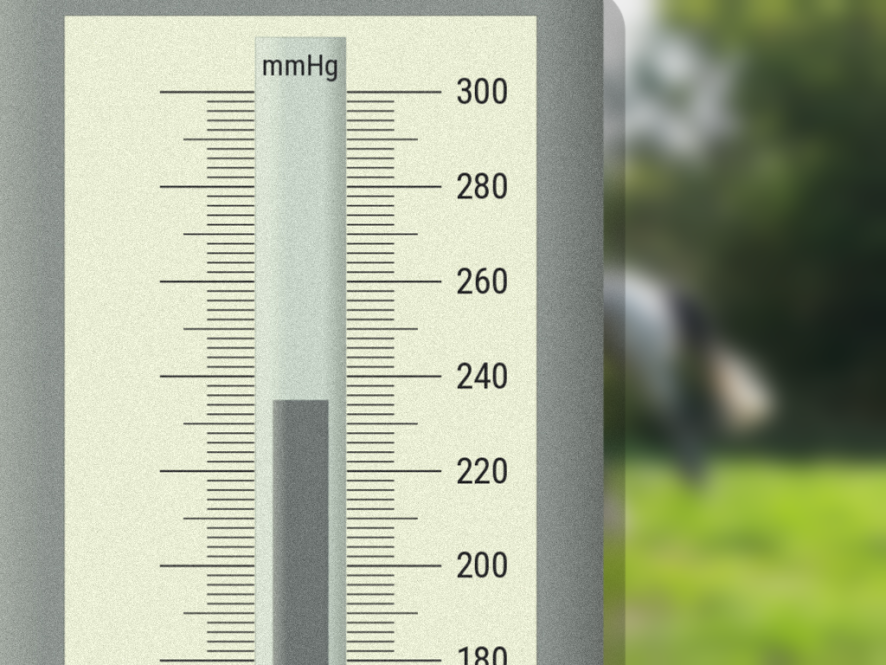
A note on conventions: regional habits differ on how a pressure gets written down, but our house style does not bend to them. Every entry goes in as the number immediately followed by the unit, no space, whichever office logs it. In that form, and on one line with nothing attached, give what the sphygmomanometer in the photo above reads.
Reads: 235mmHg
